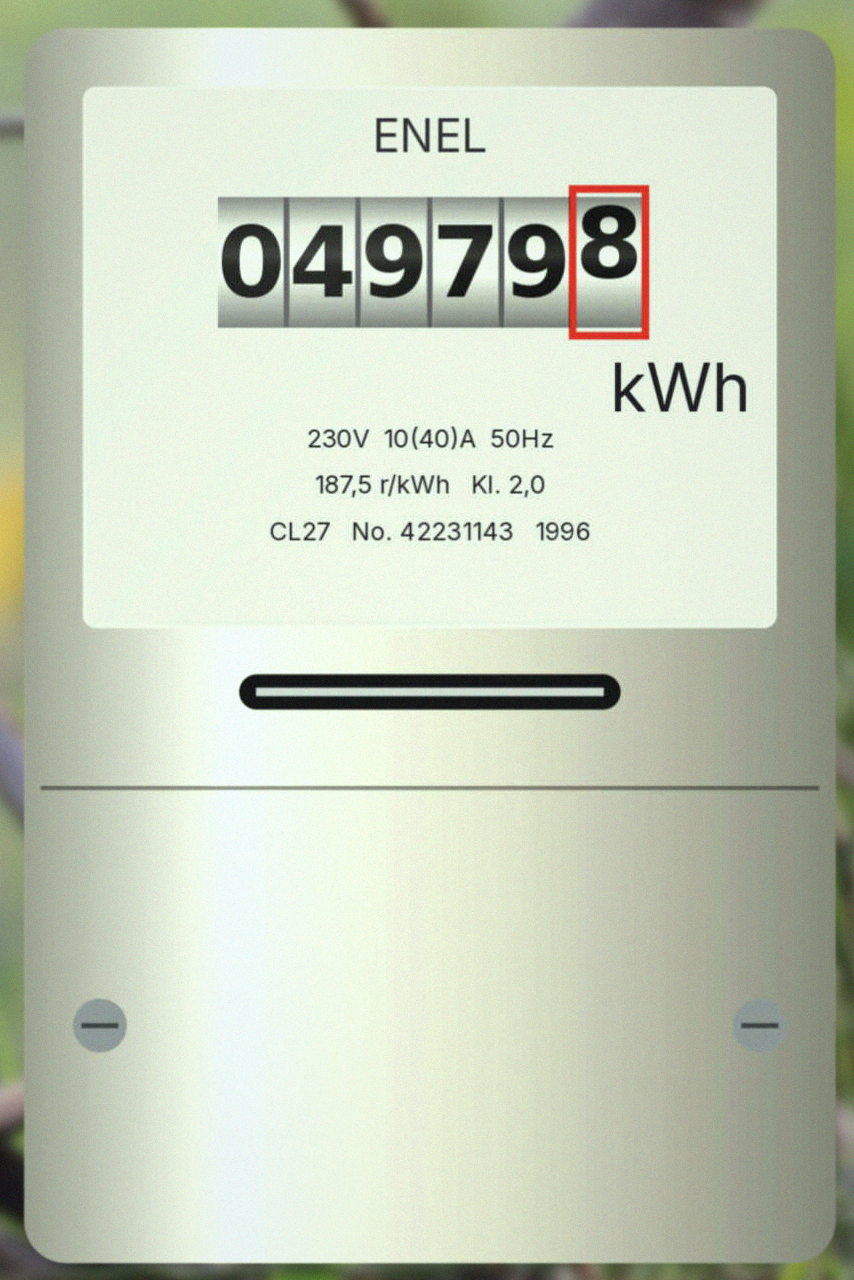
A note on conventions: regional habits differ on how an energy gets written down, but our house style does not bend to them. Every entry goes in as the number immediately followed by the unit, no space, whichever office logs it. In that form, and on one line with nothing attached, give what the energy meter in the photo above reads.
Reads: 4979.8kWh
